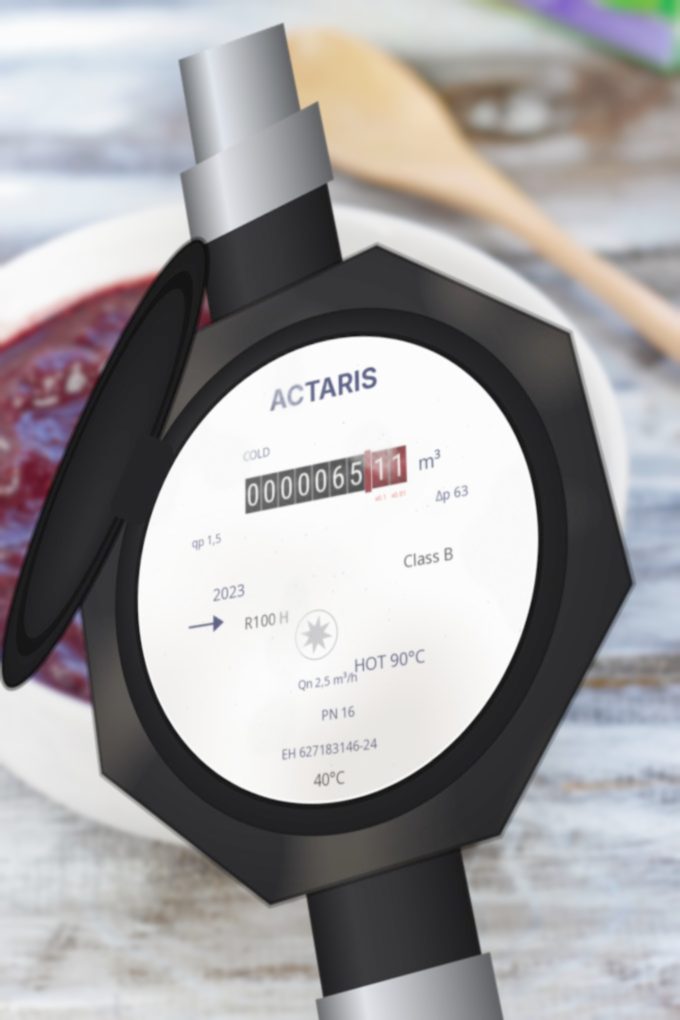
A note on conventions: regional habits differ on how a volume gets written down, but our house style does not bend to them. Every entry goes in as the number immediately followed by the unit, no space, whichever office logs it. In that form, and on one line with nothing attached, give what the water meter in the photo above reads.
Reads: 65.11m³
